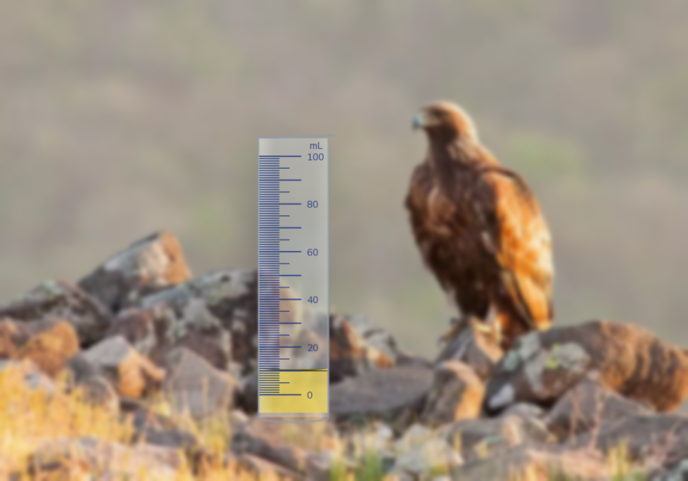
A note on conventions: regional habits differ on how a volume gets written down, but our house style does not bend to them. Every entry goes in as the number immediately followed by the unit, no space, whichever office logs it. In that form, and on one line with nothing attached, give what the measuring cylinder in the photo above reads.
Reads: 10mL
